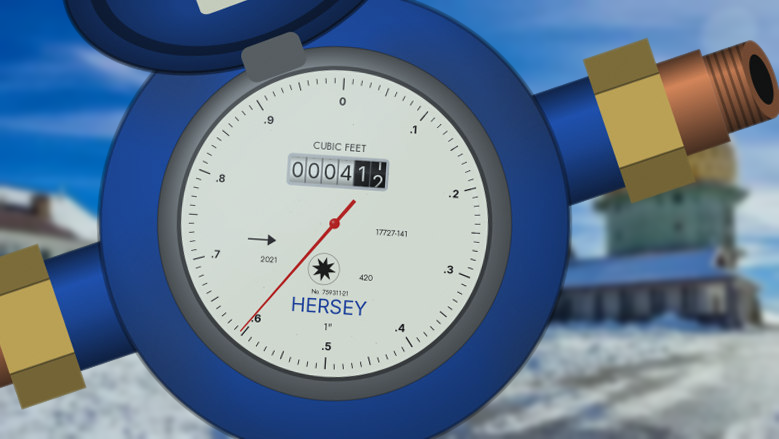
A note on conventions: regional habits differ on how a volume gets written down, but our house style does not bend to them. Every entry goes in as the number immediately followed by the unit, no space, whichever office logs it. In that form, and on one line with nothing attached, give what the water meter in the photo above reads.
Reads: 411.60ft³
